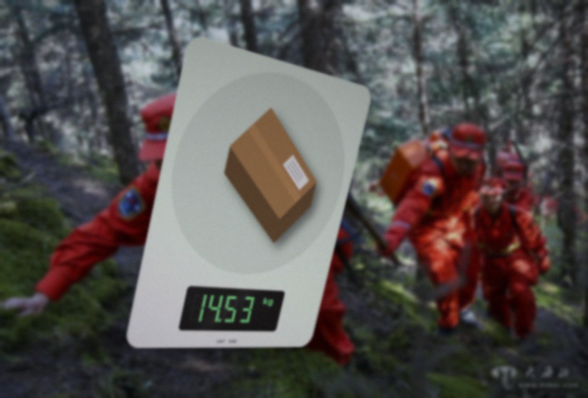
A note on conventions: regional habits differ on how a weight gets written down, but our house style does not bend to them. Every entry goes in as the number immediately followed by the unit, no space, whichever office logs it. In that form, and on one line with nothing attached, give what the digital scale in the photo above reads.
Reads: 14.53kg
